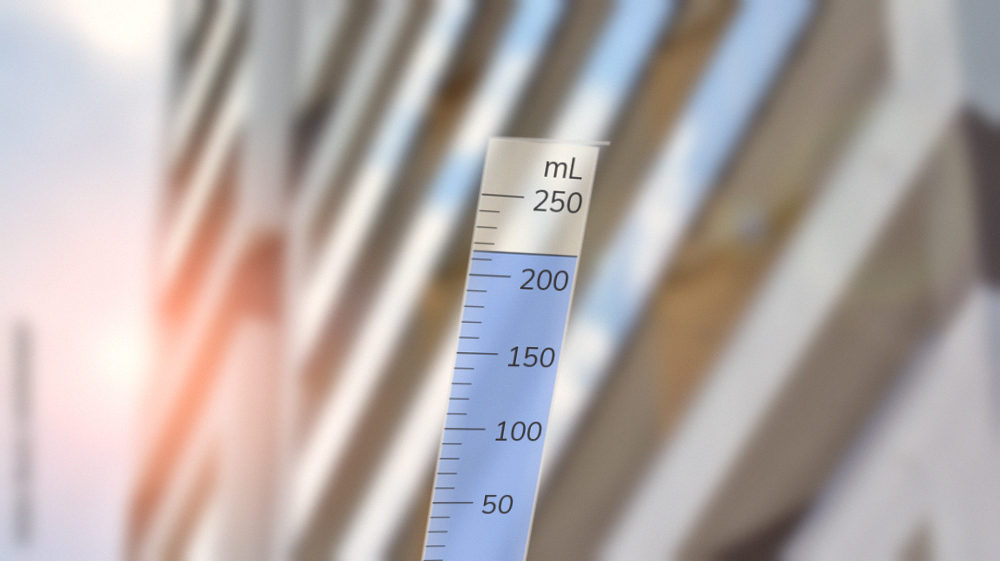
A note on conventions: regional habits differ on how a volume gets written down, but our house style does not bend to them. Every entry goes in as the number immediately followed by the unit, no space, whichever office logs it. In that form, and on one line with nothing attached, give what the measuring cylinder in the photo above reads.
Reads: 215mL
